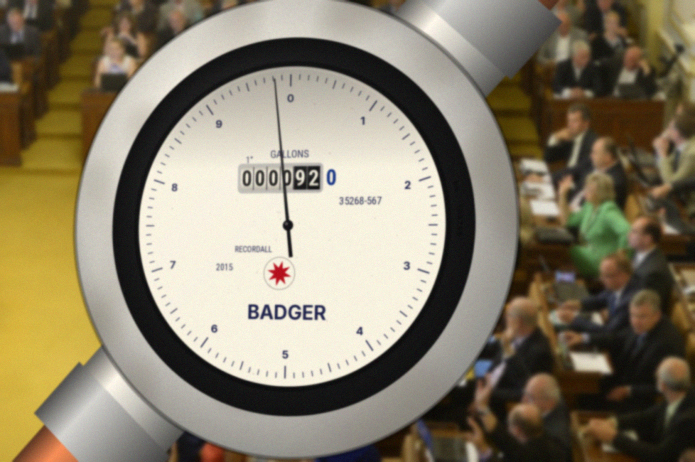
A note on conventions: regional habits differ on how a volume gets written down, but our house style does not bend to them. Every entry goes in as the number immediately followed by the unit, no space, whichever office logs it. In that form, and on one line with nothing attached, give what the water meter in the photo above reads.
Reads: 919.8gal
